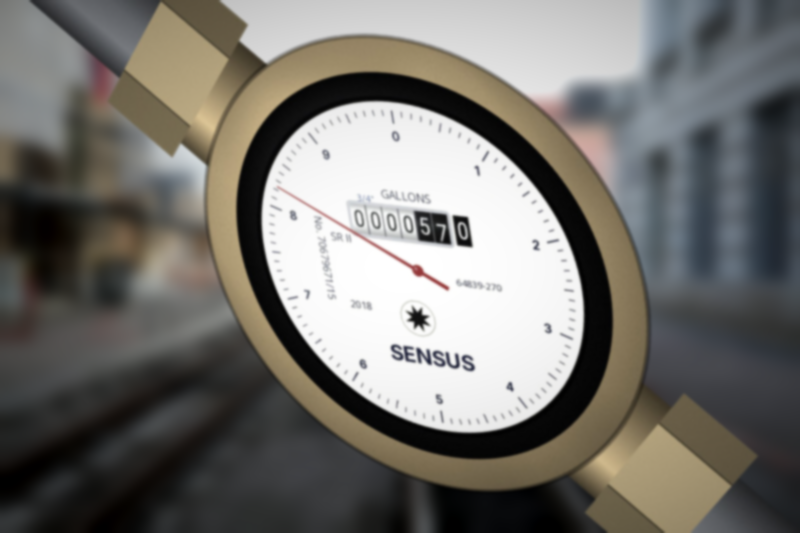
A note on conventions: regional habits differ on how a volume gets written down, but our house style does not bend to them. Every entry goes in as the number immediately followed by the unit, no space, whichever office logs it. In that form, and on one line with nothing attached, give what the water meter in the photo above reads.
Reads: 568.2gal
